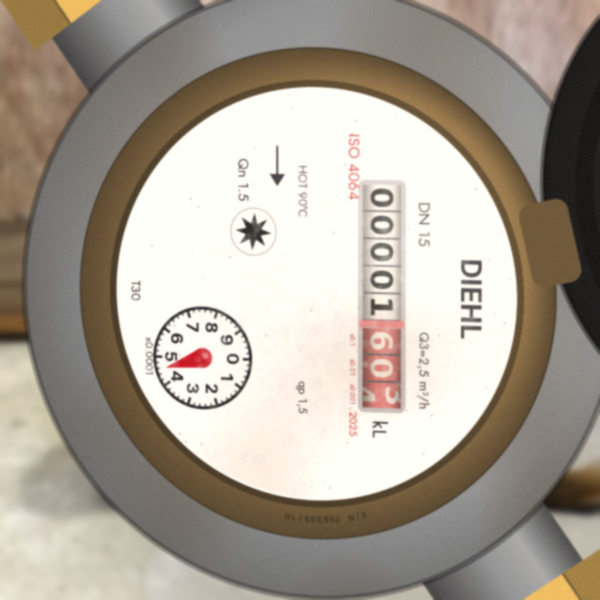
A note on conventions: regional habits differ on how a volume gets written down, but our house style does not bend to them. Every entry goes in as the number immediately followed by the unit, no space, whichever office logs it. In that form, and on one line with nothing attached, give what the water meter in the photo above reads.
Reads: 1.6034kL
